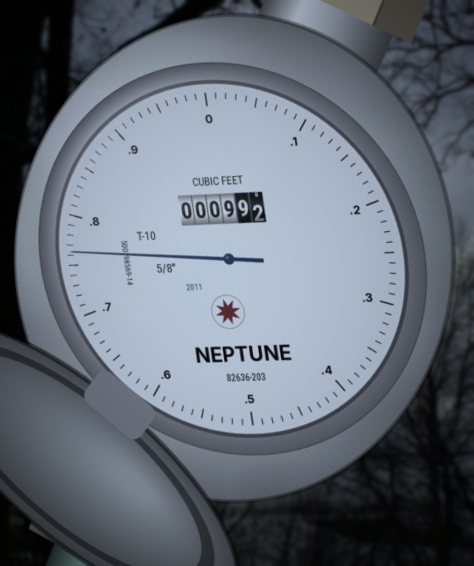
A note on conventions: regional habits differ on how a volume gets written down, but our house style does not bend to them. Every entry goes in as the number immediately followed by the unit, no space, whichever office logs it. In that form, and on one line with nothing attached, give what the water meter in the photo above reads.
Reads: 991.76ft³
